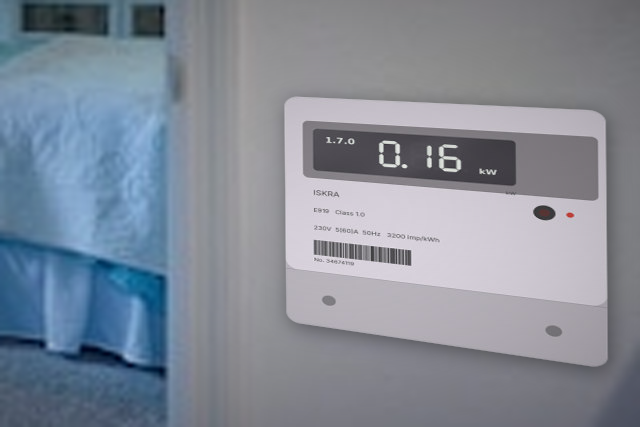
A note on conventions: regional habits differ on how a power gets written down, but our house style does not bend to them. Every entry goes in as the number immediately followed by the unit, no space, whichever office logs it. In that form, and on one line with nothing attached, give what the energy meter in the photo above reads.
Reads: 0.16kW
